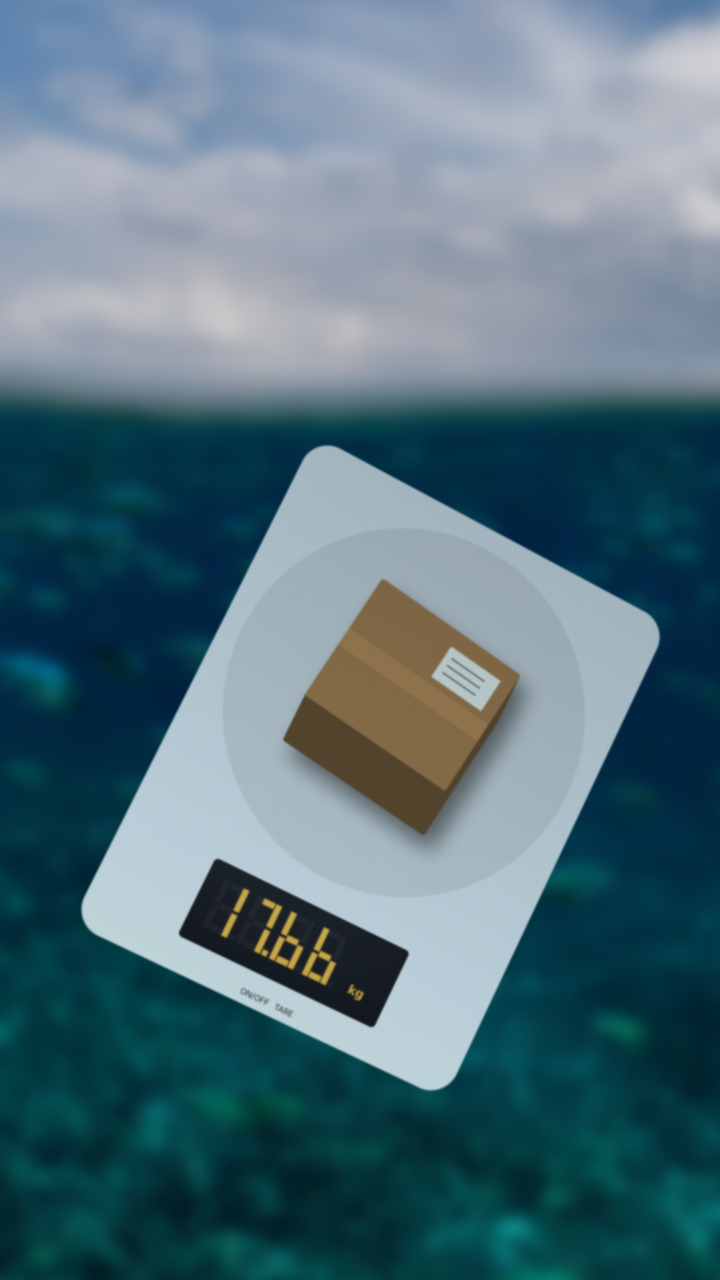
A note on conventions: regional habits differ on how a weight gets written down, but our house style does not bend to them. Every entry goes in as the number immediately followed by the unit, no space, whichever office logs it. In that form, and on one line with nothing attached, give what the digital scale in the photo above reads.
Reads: 17.66kg
